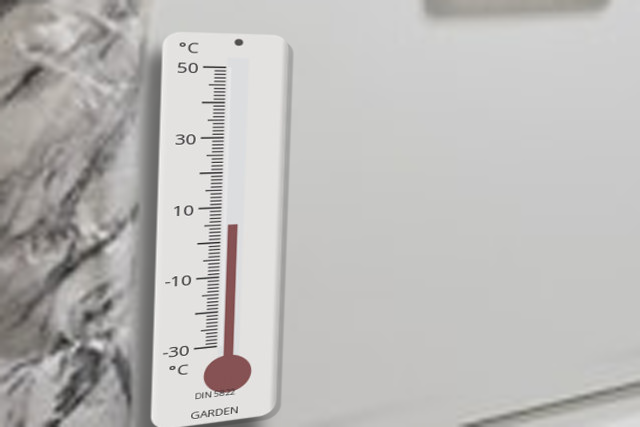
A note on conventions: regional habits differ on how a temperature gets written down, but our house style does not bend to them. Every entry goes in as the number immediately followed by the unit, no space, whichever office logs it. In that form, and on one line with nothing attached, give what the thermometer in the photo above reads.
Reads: 5°C
